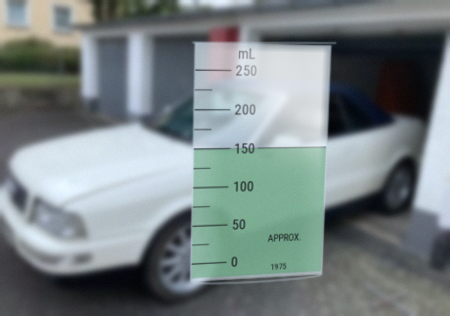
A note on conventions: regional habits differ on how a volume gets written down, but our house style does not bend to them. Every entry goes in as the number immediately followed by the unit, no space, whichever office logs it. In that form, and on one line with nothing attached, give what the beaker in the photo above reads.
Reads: 150mL
